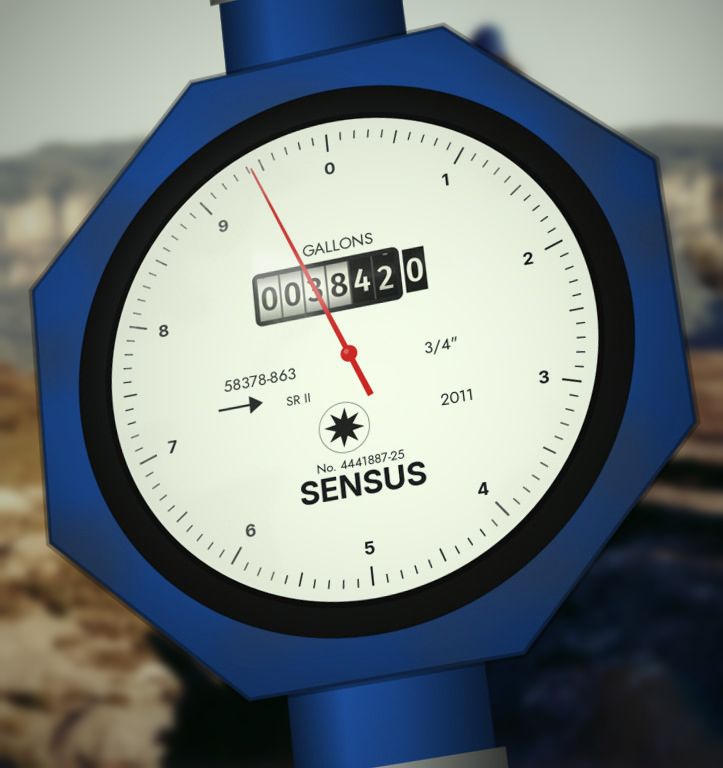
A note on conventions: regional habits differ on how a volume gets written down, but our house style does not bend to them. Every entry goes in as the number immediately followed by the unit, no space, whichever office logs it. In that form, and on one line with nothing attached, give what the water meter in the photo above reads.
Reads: 38419.4gal
